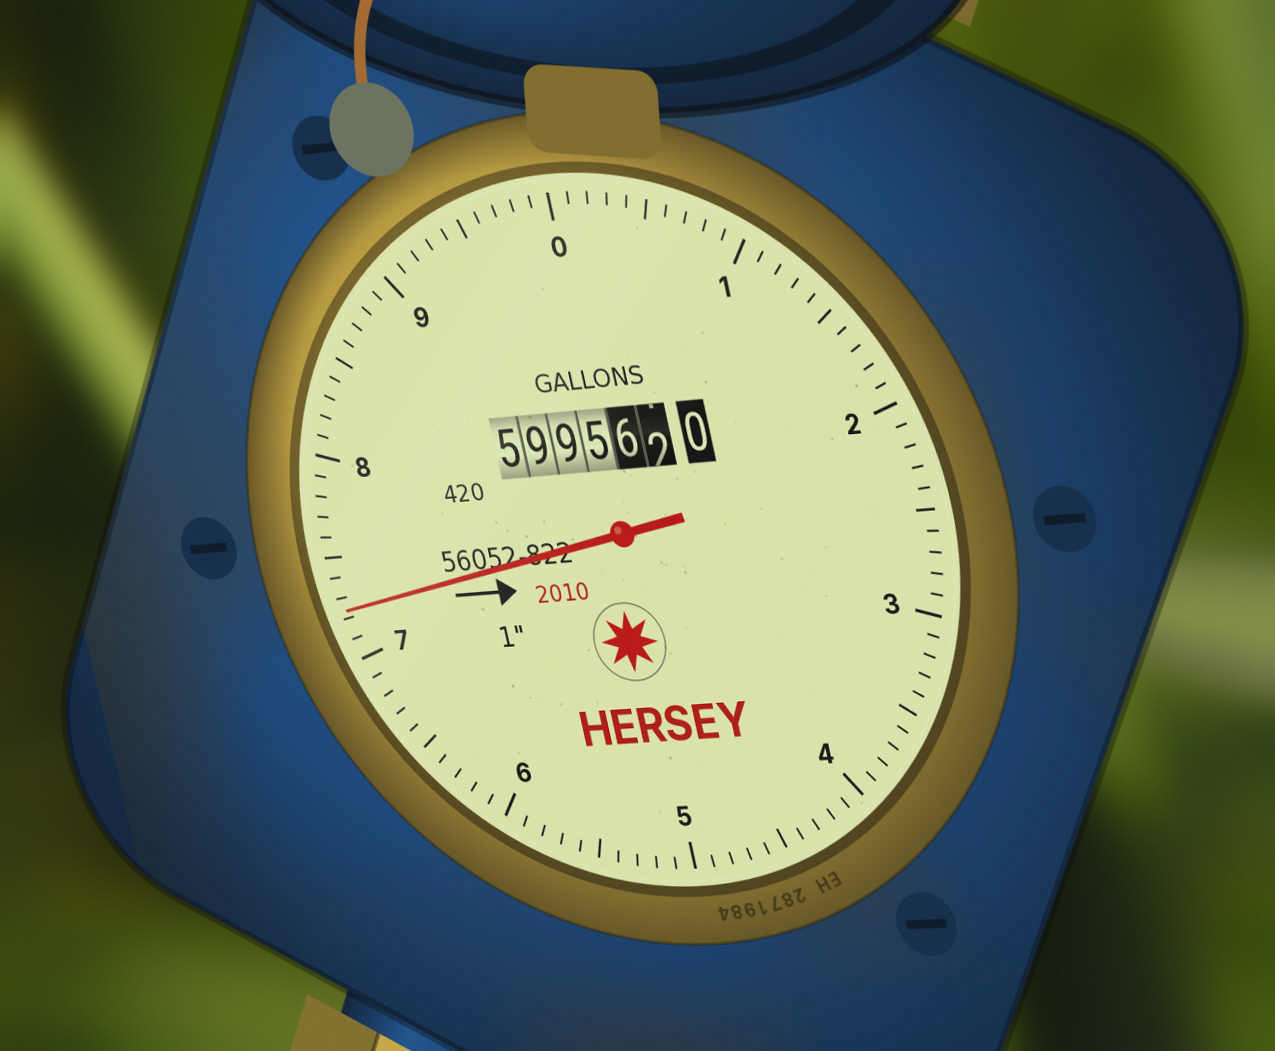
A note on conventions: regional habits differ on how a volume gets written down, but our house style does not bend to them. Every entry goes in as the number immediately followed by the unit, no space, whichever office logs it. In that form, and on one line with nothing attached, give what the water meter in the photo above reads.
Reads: 5995617.2gal
